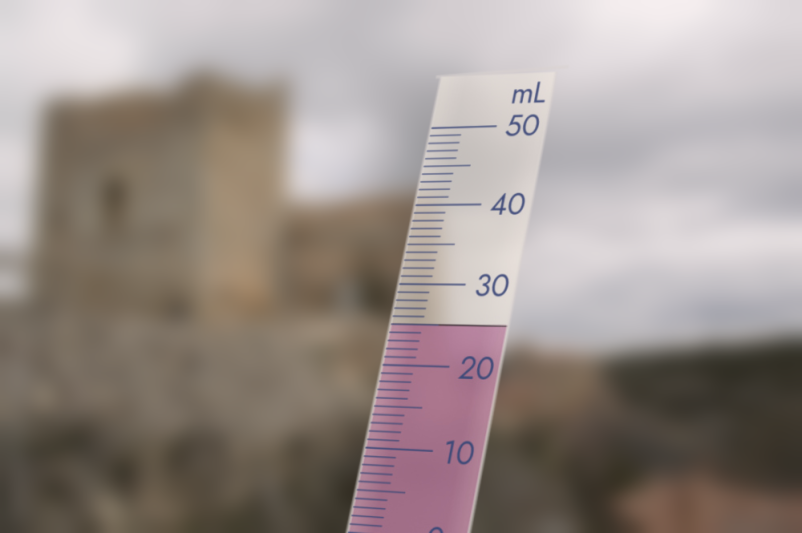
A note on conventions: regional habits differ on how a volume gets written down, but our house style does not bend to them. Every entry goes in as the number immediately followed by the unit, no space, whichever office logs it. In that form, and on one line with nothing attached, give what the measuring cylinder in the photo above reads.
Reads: 25mL
